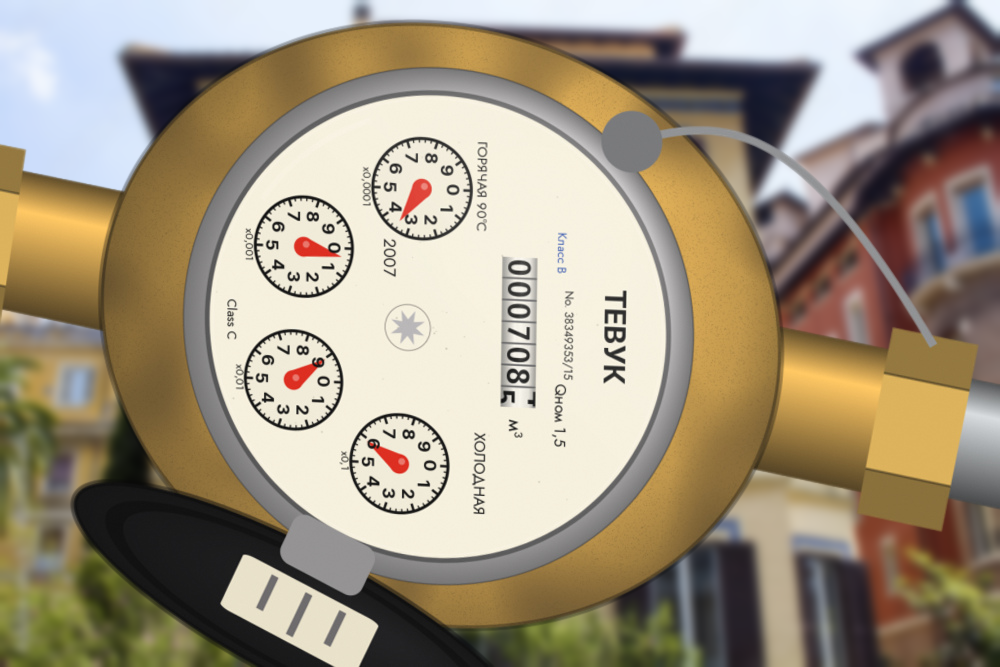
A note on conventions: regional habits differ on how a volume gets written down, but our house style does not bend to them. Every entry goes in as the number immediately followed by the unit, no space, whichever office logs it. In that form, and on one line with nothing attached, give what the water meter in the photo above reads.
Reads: 7084.5903m³
